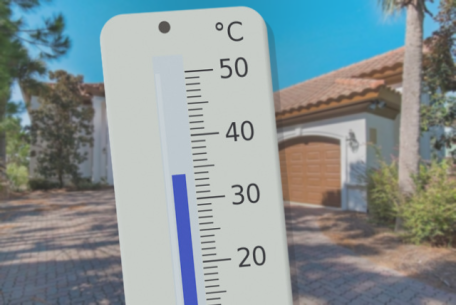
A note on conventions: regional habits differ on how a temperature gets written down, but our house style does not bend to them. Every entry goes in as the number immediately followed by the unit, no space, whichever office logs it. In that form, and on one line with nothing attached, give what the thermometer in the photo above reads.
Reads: 34°C
